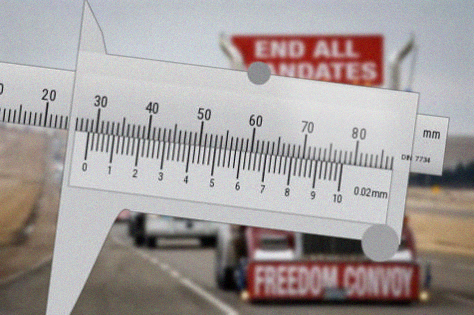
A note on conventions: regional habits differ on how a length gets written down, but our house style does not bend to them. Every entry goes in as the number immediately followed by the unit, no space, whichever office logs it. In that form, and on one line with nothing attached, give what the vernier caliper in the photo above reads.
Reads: 28.5mm
